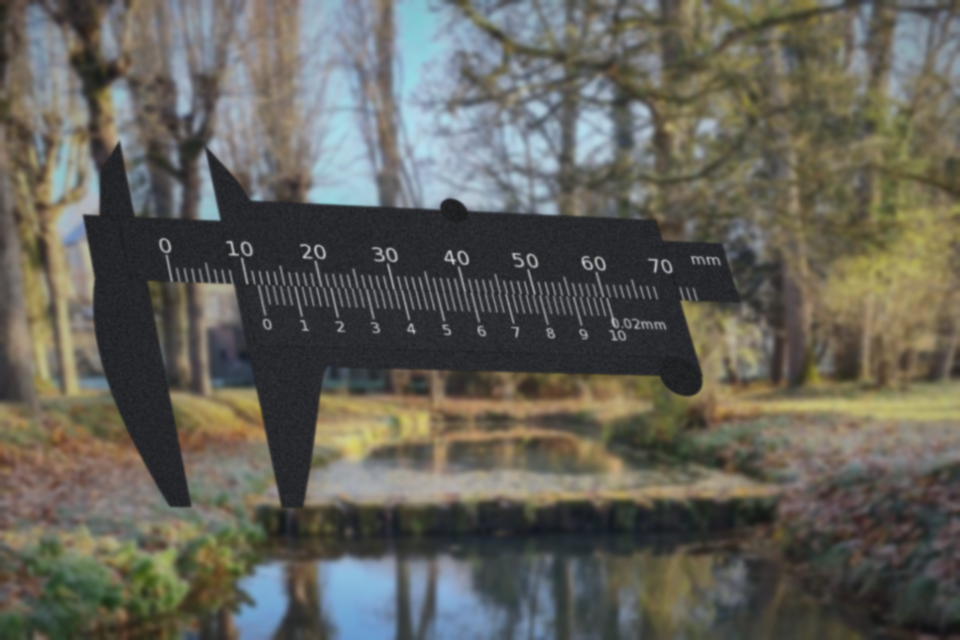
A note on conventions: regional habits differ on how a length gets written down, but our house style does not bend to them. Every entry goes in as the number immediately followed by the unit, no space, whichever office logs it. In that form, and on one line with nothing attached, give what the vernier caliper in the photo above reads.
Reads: 11.5mm
